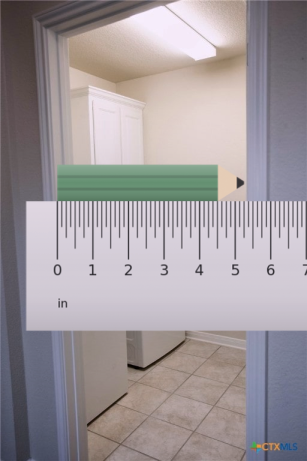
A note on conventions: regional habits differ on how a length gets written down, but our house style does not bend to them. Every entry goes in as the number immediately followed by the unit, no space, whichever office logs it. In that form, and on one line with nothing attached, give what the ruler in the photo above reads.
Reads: 5.25in
